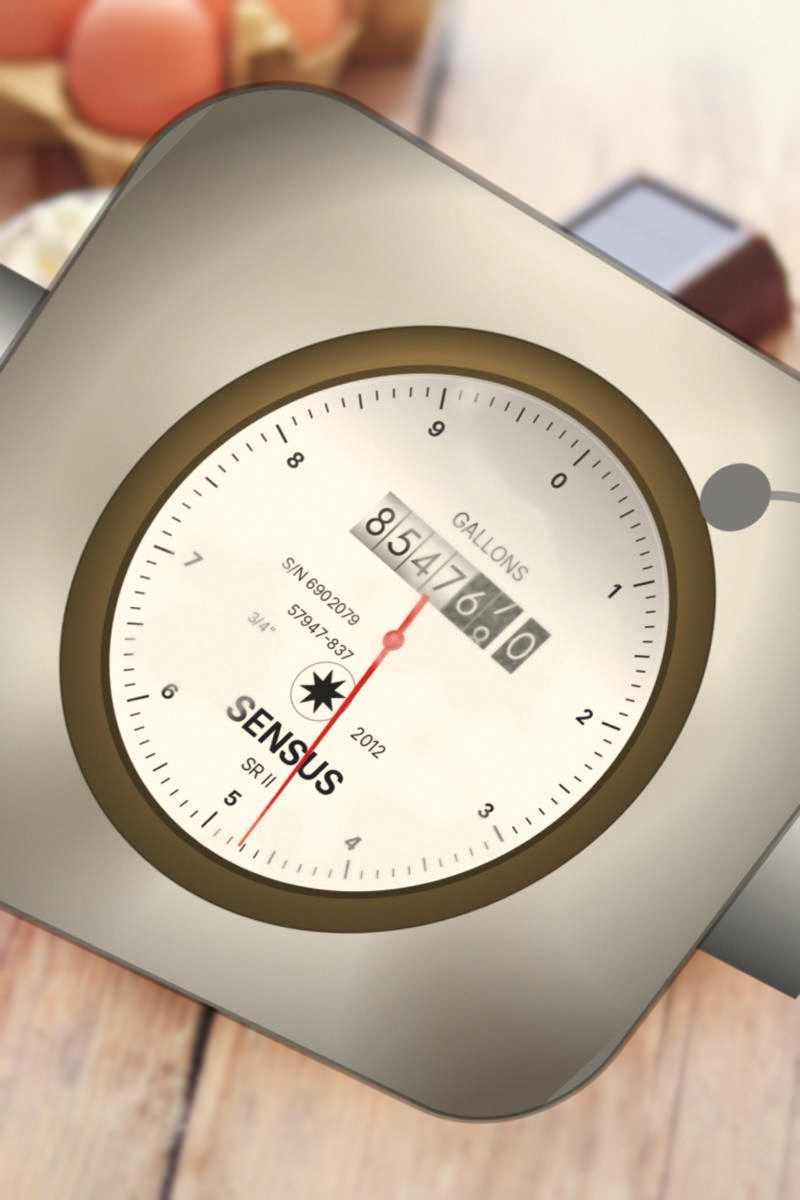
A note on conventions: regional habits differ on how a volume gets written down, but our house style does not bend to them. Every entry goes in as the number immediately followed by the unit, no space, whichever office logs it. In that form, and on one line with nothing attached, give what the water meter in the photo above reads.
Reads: 8547674.7gal
